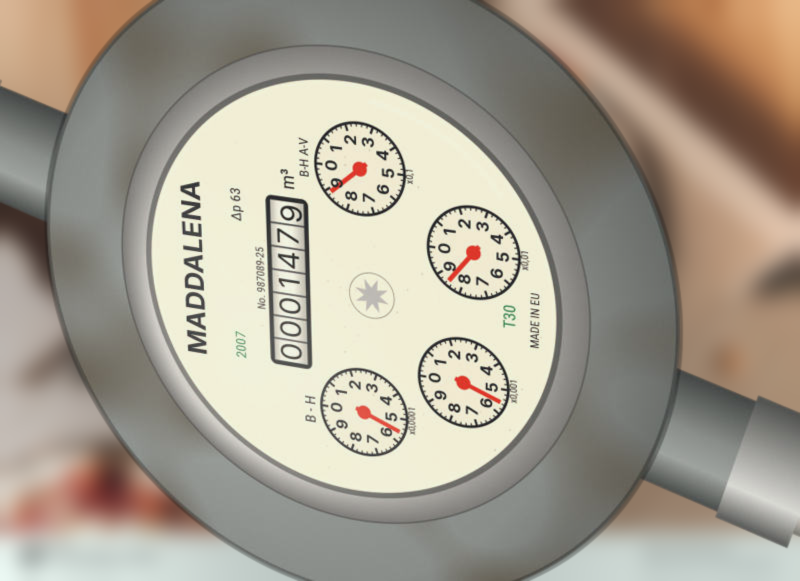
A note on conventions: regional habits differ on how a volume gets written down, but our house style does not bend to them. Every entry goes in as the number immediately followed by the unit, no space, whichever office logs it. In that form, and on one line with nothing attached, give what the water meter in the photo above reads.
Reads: 1478.8855m³
